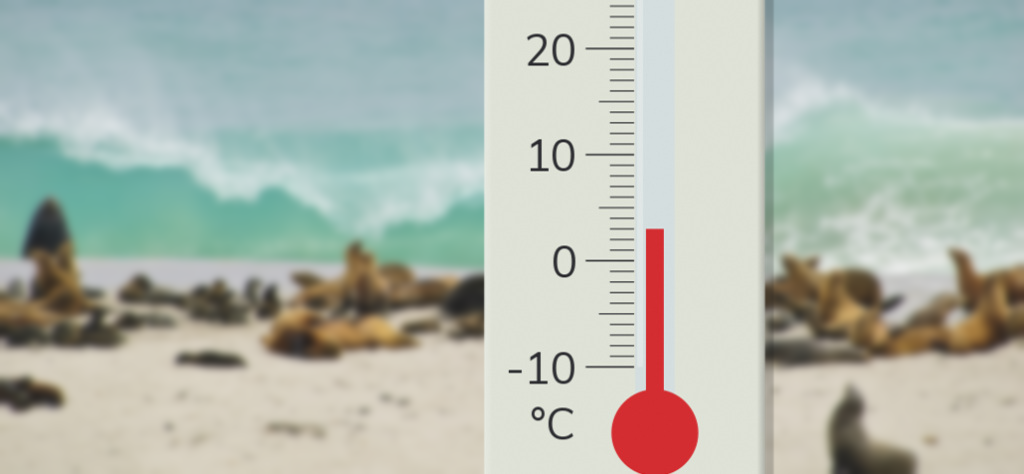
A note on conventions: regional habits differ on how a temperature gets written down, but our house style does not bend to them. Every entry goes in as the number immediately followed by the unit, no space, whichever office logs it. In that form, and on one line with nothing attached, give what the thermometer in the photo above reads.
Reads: 3°C
